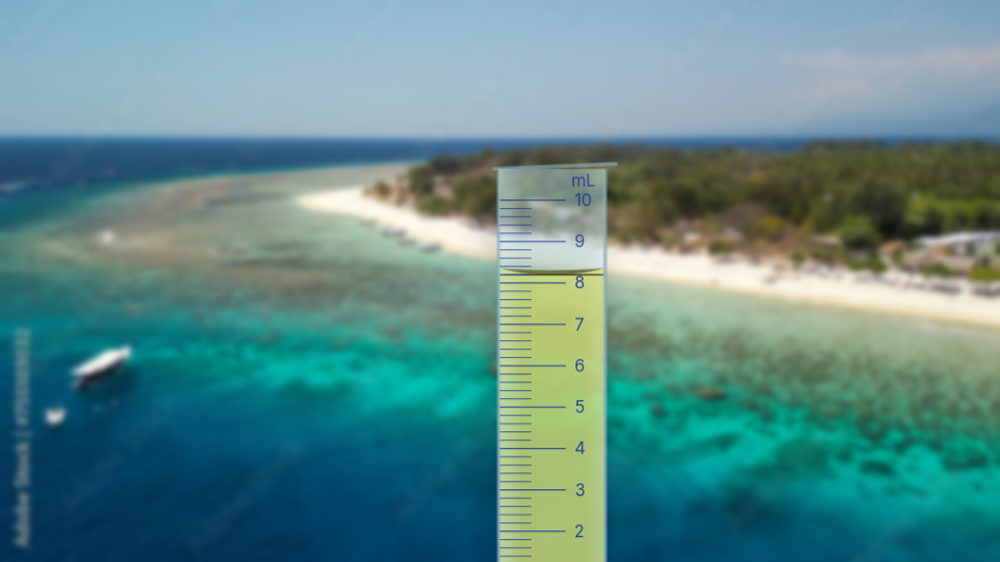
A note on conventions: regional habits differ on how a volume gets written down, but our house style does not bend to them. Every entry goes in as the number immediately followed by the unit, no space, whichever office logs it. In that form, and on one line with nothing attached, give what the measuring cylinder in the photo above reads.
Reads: 8.2mL
